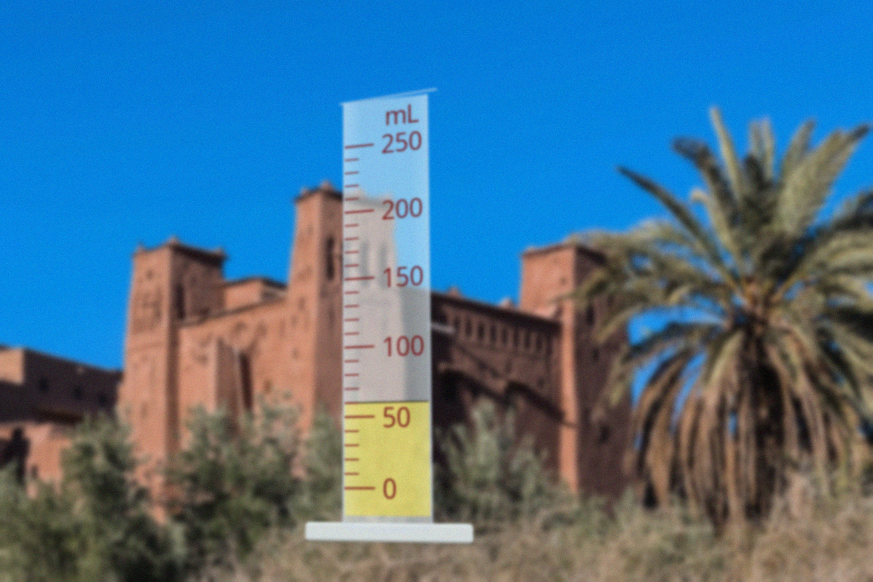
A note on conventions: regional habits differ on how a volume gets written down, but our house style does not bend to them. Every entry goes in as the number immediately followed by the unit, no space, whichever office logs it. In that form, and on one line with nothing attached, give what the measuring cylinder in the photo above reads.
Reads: 60mL
